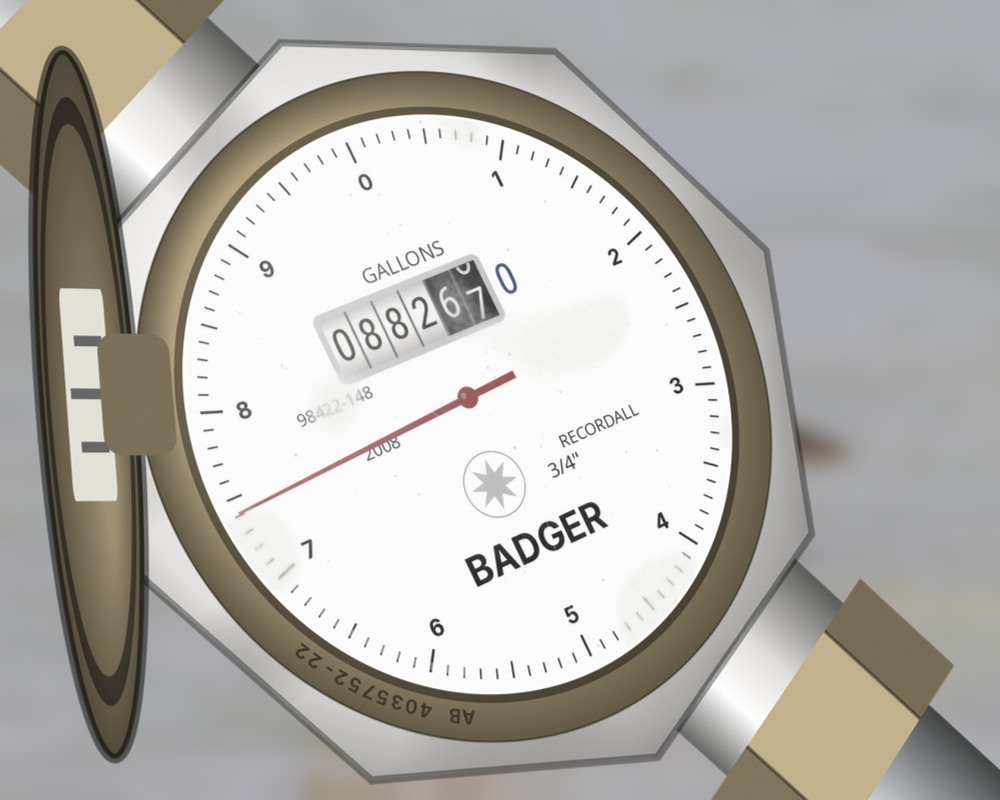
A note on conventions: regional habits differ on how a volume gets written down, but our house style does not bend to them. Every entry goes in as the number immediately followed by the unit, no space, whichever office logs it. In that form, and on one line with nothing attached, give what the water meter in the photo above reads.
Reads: 882667.4gal
